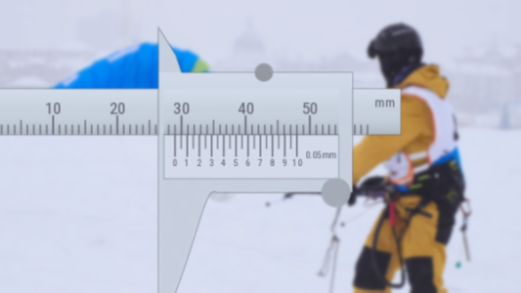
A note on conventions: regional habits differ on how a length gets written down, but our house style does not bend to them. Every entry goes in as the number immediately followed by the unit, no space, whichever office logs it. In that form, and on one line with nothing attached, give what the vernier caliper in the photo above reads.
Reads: 29.0mm
